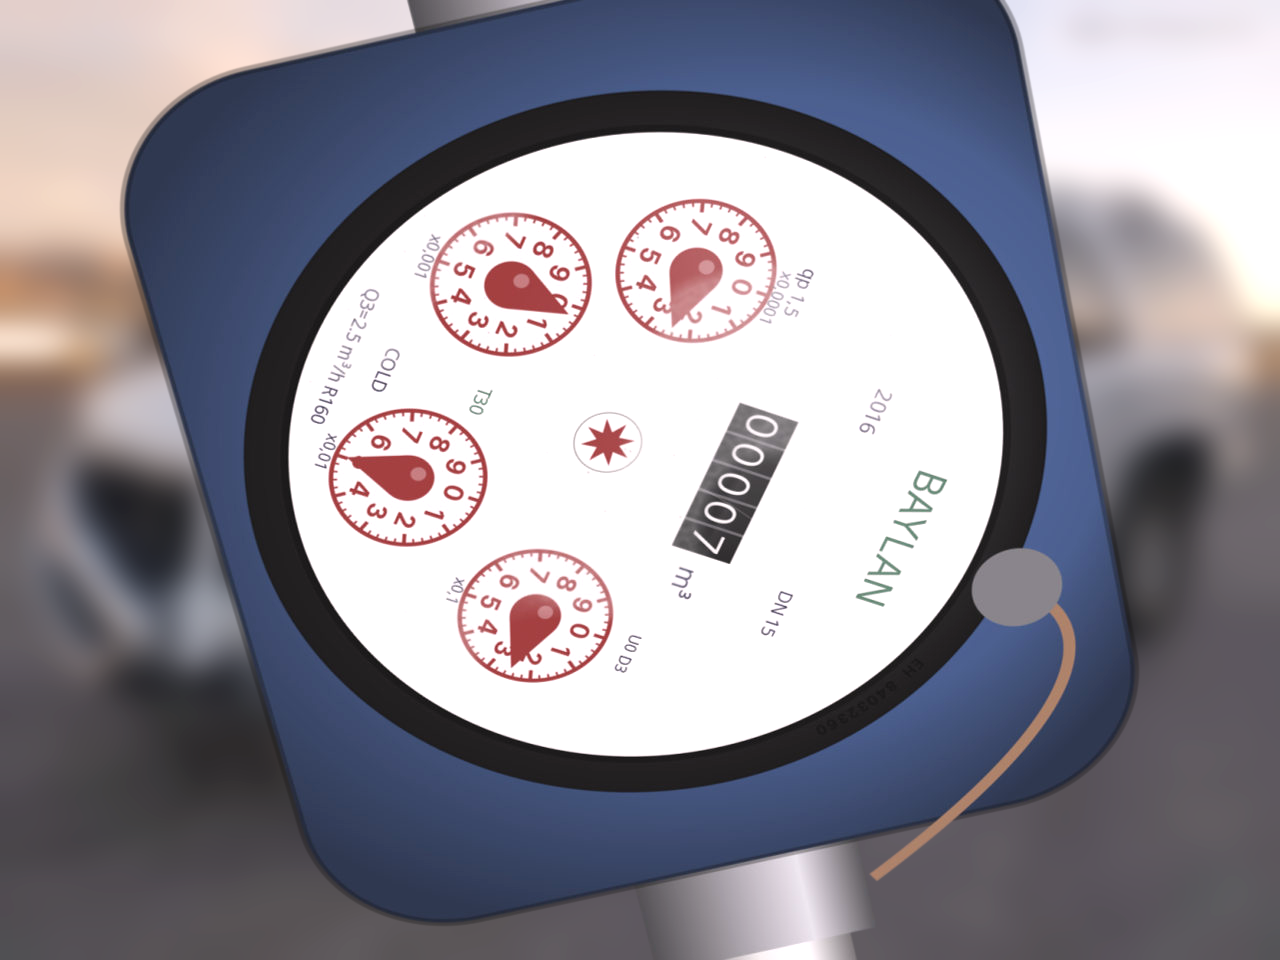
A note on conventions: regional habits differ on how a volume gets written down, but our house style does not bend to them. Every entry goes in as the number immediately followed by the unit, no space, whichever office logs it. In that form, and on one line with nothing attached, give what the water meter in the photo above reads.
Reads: 7.2502m³
